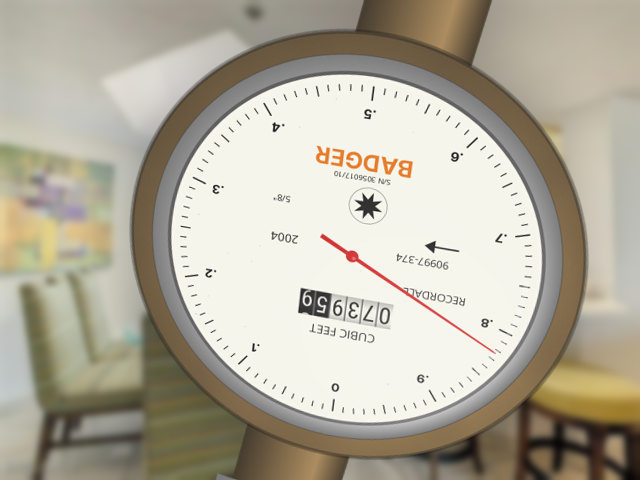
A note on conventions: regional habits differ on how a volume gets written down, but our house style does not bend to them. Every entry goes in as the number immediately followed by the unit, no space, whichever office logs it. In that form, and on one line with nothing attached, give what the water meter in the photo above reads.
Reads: 73958.82ft³
